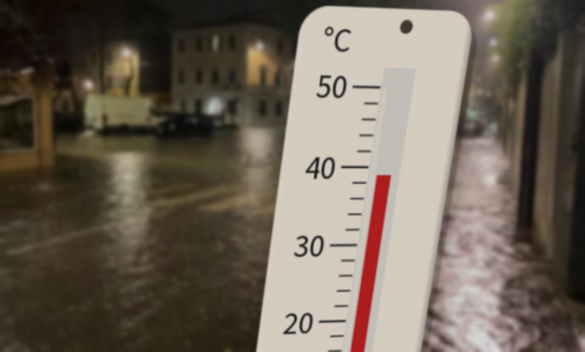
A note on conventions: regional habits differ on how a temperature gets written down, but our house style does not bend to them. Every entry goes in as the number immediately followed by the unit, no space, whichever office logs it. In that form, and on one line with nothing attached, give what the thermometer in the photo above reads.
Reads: 39°C
